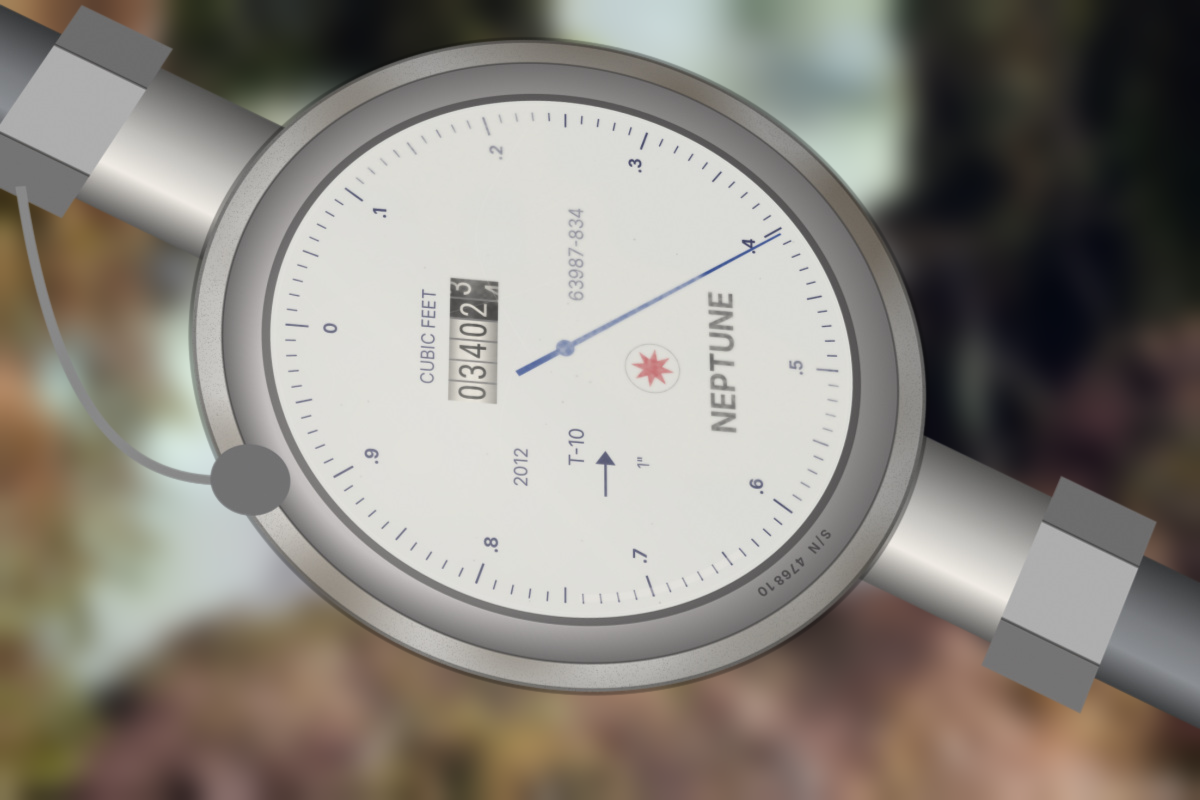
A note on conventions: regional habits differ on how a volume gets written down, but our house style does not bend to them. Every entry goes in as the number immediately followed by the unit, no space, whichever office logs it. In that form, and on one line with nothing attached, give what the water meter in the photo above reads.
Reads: 34023.40ft³
